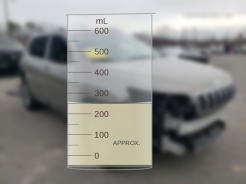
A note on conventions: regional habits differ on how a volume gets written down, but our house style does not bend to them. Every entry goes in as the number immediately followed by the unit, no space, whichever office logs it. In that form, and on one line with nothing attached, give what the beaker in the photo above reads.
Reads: 250mL
